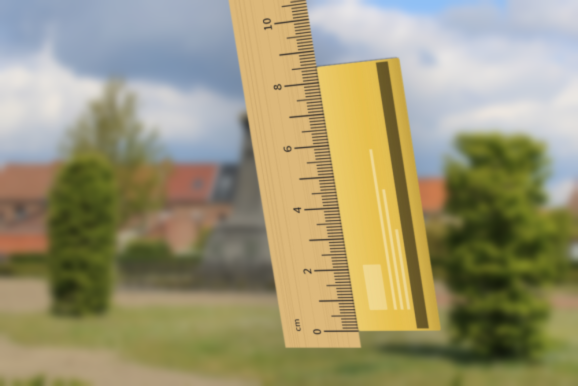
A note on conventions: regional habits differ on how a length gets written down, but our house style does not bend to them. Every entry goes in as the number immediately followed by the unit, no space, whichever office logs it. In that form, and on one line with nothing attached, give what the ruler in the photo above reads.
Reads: 8.5cm
